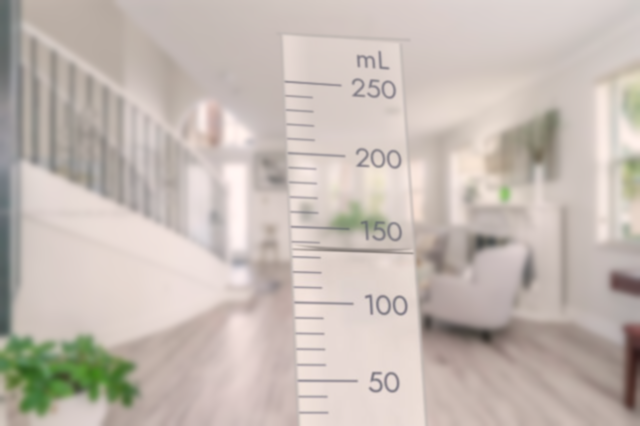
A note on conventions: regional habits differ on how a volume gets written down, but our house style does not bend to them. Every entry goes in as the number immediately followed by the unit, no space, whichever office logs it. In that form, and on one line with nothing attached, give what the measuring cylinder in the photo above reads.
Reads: 135mL
